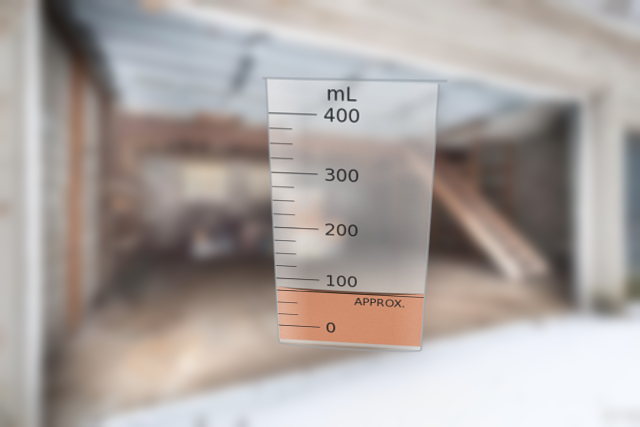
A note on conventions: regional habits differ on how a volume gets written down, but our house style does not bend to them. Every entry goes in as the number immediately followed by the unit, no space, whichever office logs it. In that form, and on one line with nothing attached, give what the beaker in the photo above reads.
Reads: 75mL
